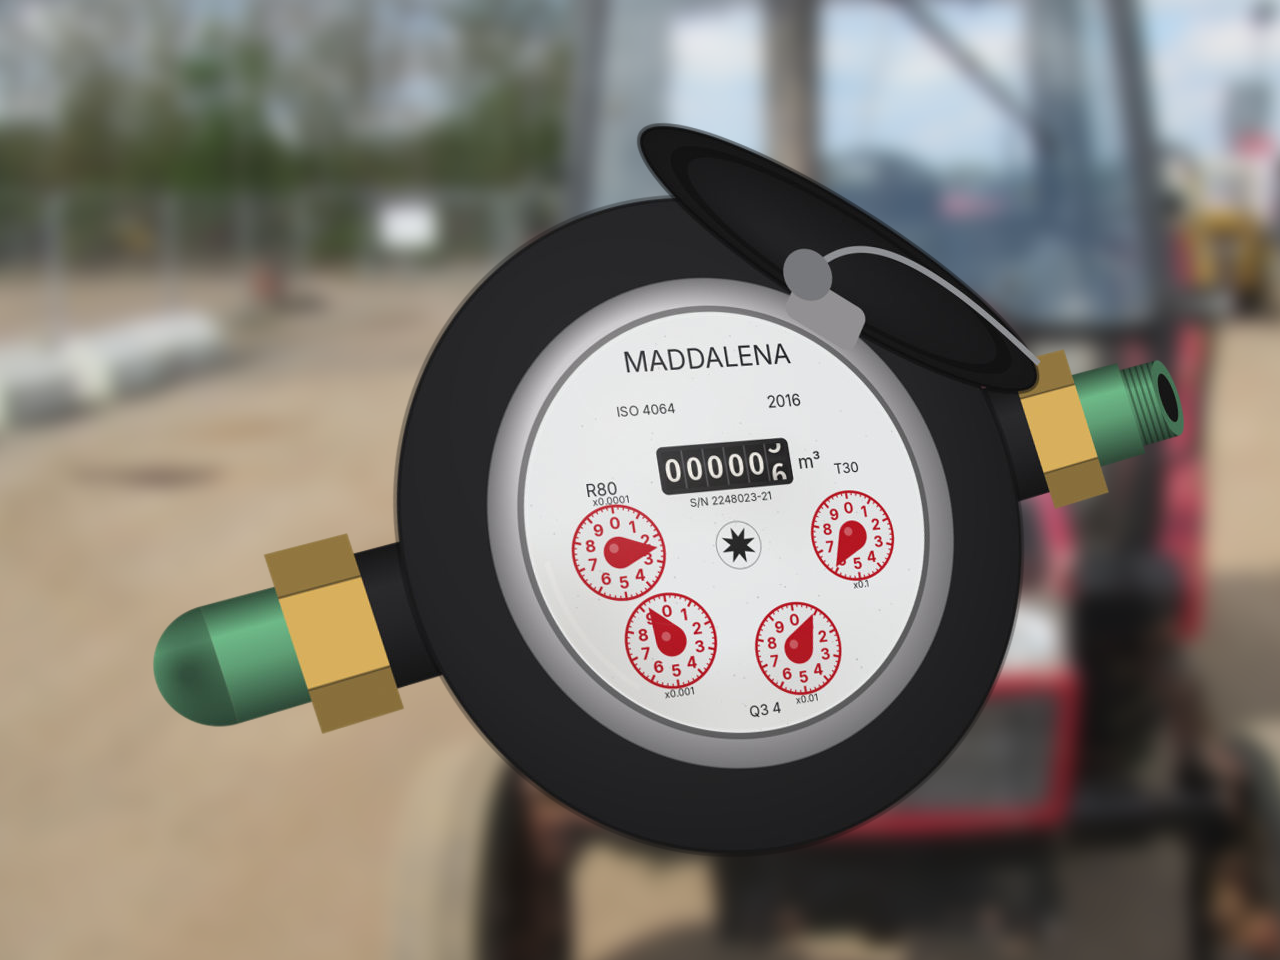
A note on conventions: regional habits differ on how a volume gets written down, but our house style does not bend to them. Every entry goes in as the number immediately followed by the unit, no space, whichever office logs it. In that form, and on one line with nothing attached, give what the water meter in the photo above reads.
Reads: 5.6092m³
